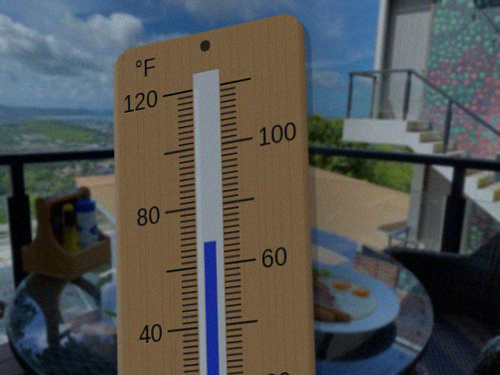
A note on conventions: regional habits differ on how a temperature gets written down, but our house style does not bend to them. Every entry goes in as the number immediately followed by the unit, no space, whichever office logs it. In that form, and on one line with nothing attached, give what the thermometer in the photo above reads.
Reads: 68°F
